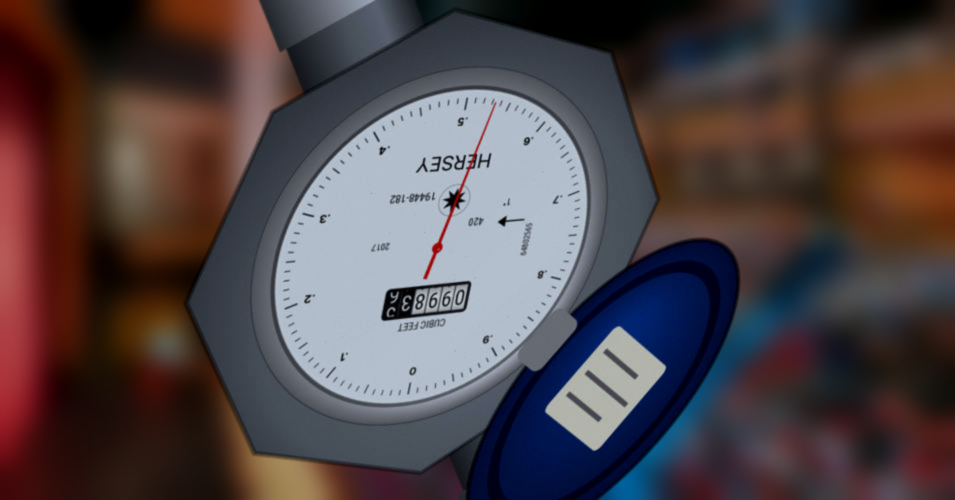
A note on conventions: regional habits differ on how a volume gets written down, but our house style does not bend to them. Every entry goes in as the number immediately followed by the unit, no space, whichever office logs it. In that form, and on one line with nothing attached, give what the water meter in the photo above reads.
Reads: 99835.53ft³
